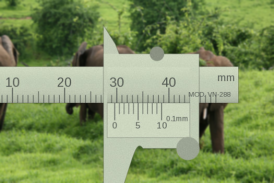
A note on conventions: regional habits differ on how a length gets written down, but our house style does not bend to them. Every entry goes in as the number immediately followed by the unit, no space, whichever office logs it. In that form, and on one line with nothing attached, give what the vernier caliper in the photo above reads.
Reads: 29.6mm
